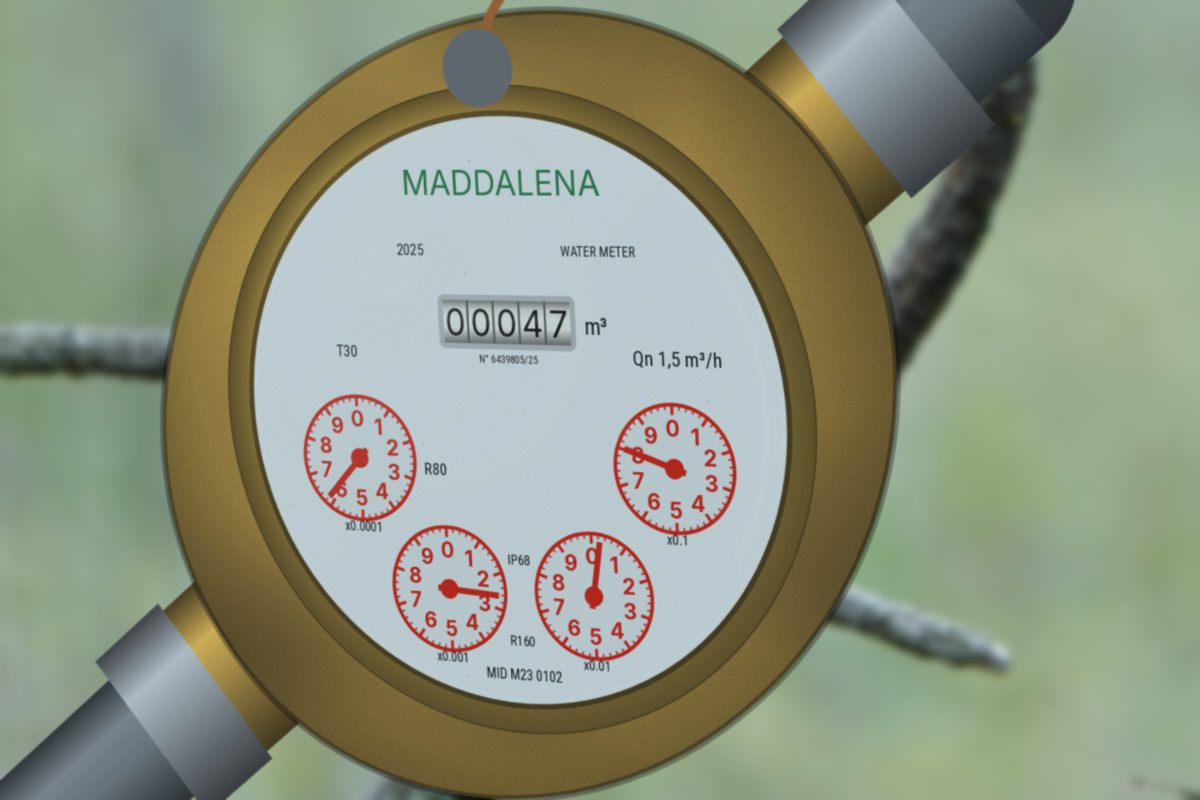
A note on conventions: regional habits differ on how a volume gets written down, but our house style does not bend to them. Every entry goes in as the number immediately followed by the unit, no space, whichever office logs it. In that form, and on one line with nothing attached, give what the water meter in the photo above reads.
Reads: 47.8026m³
